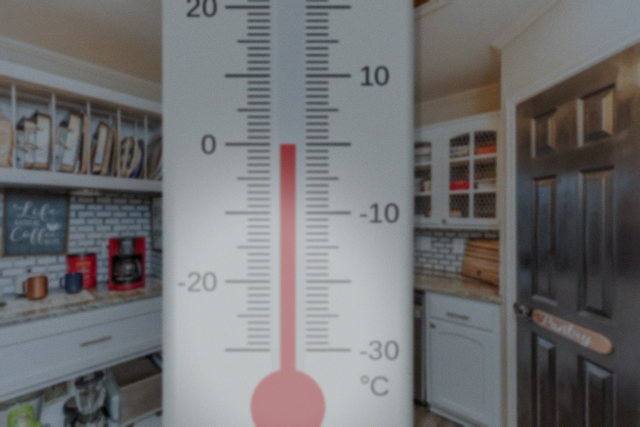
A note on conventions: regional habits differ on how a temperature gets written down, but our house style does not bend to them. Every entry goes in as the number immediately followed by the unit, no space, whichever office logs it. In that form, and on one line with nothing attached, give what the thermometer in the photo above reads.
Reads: 0°C
